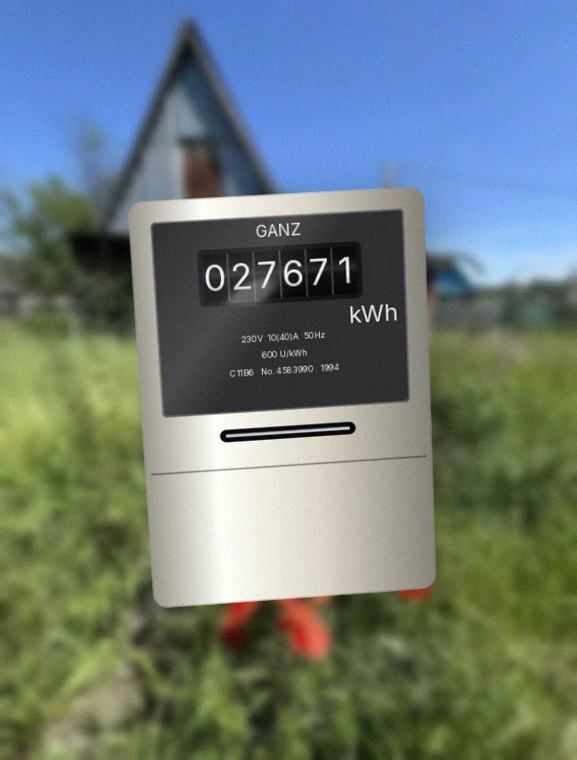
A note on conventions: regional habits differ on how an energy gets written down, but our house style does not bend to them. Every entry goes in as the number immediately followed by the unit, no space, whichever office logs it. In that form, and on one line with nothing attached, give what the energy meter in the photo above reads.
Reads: 27671kWh
